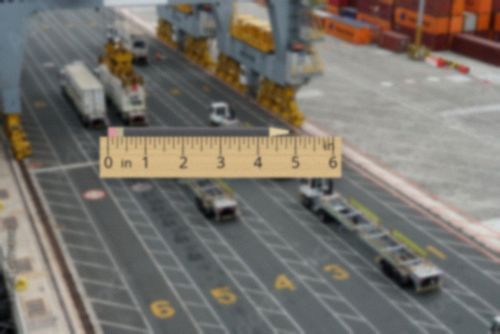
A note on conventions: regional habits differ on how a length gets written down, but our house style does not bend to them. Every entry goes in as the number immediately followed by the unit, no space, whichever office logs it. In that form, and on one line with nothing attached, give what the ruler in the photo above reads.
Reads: 5in
